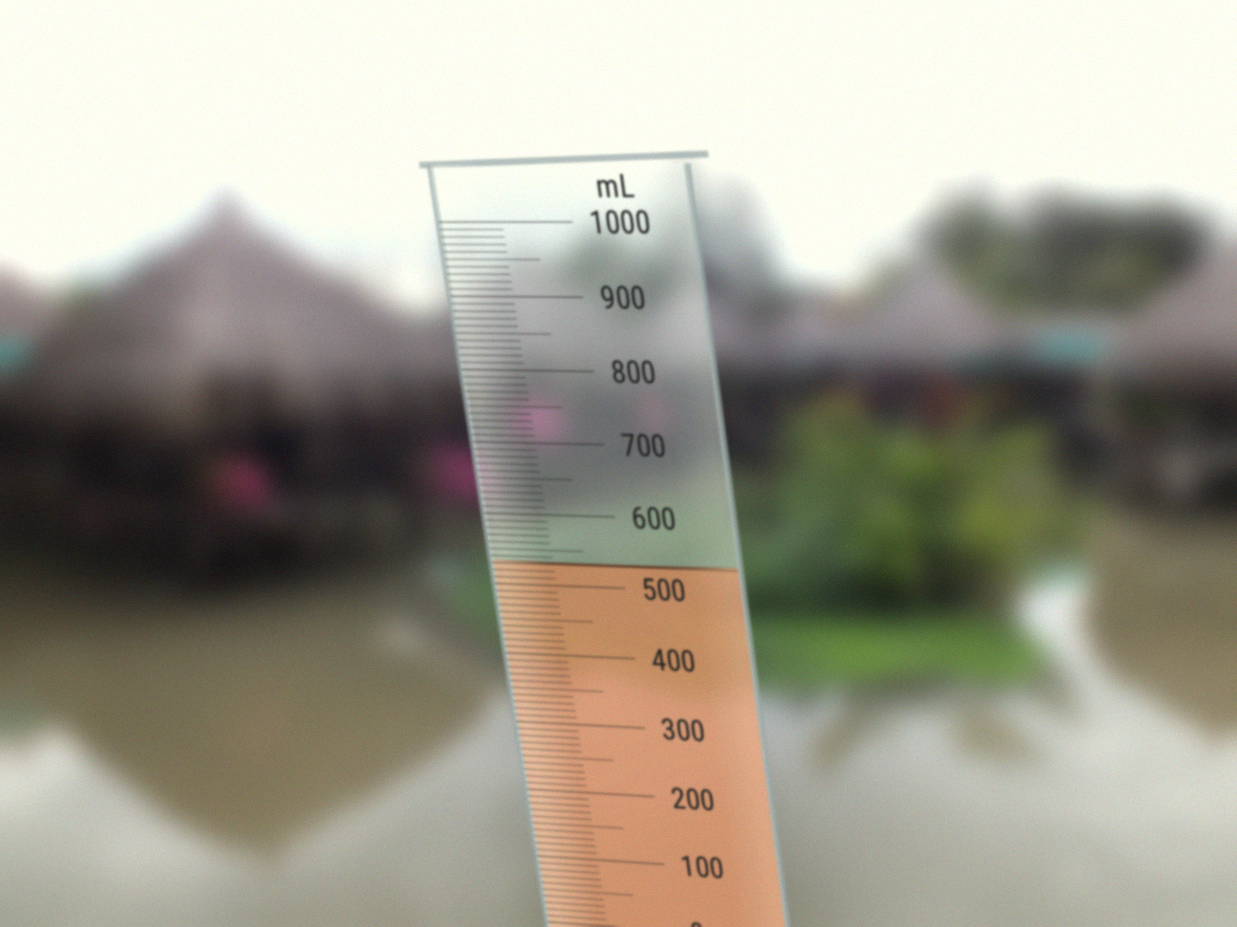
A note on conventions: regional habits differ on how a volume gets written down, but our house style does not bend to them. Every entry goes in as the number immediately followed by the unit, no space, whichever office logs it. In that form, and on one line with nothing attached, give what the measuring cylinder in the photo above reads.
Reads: 530mL
